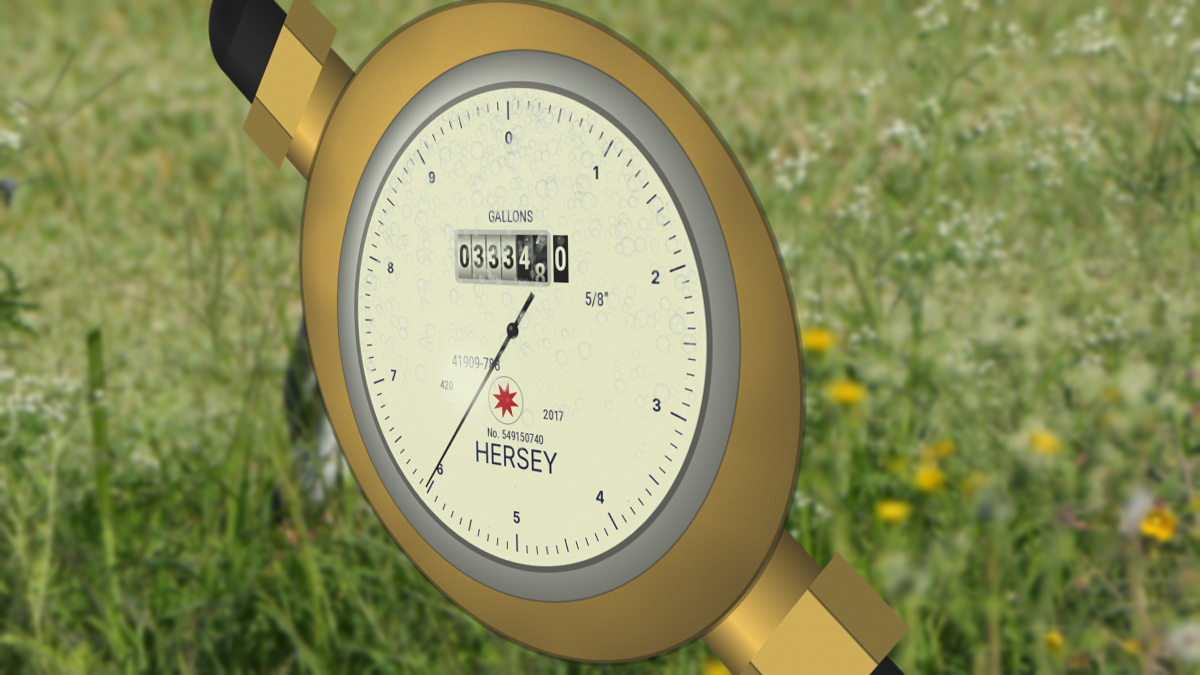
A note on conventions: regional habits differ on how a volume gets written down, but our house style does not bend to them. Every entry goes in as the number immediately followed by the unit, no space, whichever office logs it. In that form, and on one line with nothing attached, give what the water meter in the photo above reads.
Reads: 333476.0gal
